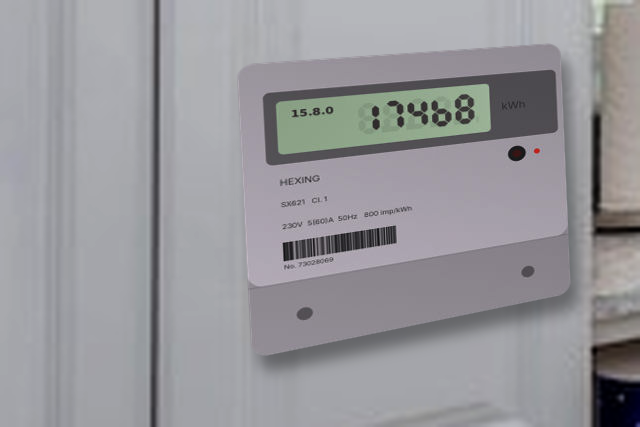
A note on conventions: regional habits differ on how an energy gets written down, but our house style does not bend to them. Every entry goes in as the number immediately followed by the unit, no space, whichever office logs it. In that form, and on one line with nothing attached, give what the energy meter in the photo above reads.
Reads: 17468kWh
